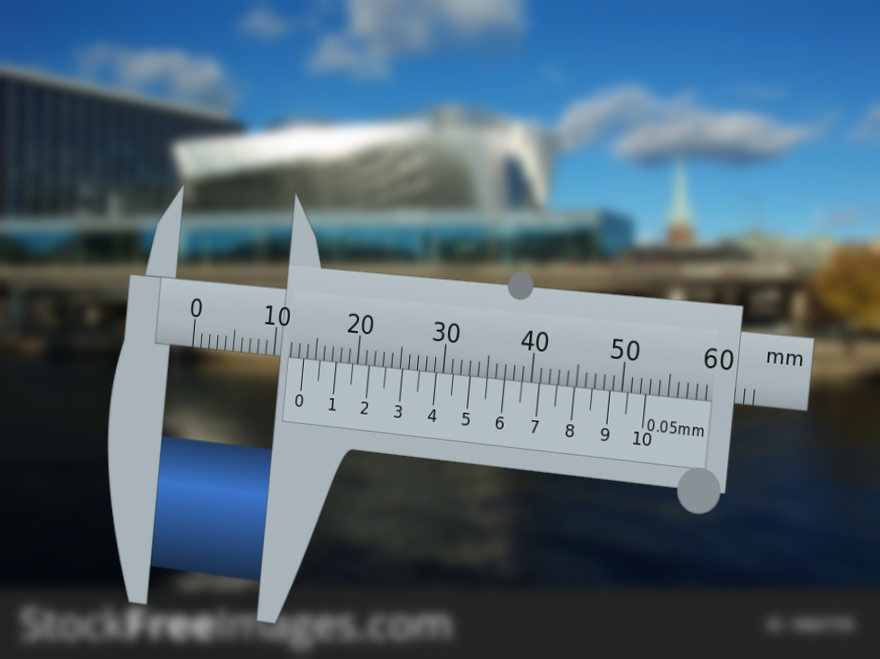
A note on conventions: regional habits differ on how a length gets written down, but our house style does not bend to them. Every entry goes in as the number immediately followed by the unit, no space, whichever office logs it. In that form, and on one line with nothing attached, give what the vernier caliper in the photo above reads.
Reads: 13.6mm
